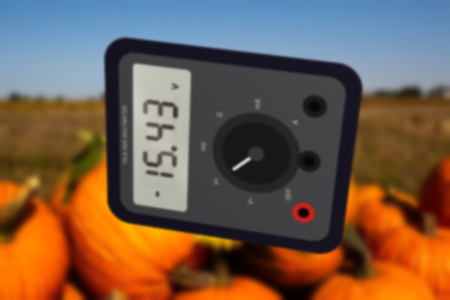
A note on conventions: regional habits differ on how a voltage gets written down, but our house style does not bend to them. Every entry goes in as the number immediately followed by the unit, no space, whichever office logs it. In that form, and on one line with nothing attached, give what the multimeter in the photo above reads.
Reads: -15.43V
